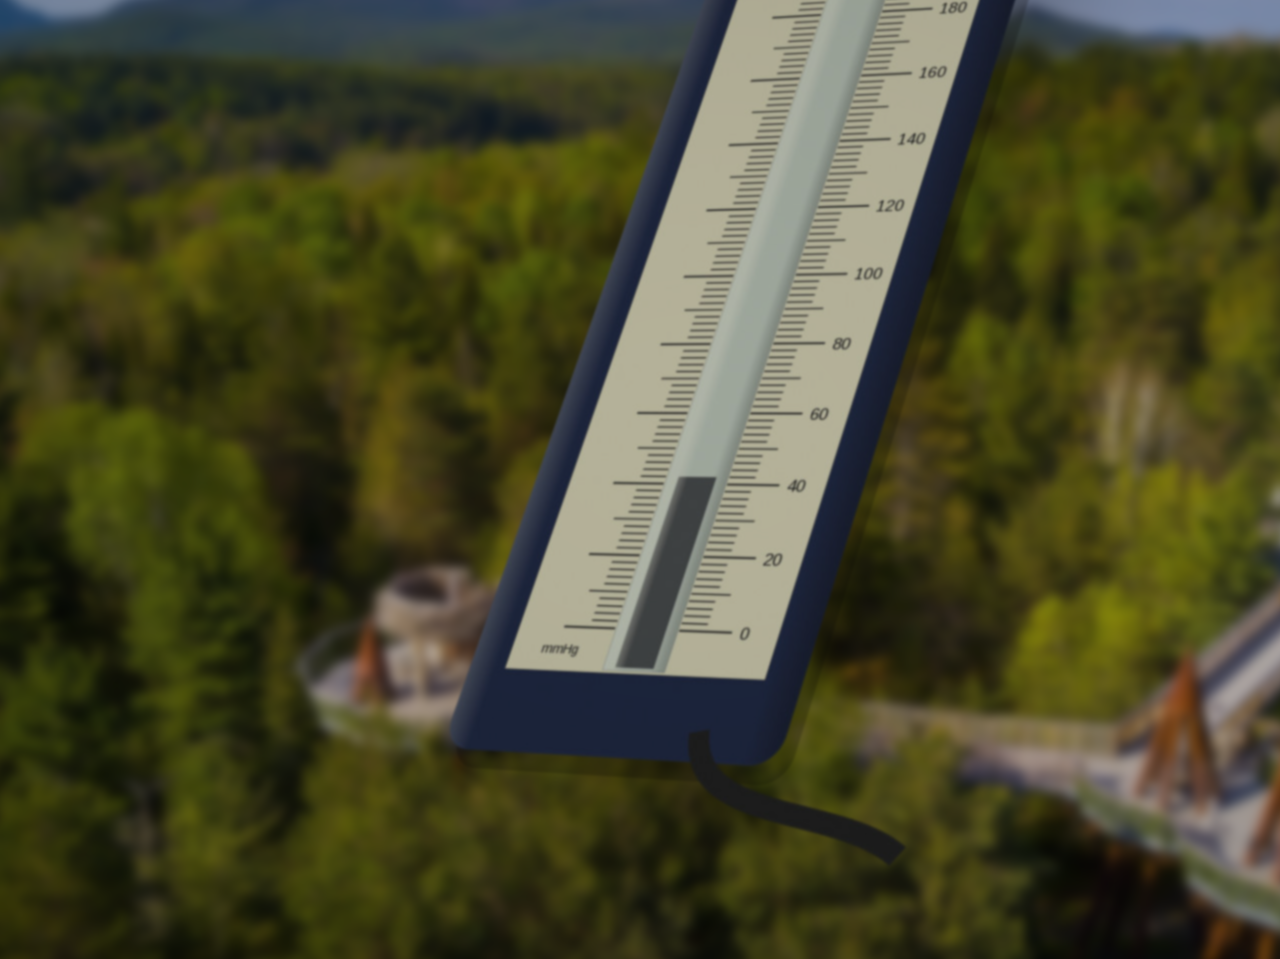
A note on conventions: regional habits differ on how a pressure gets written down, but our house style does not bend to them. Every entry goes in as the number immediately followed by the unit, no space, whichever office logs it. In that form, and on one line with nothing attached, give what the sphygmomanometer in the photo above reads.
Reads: 42mmHg
